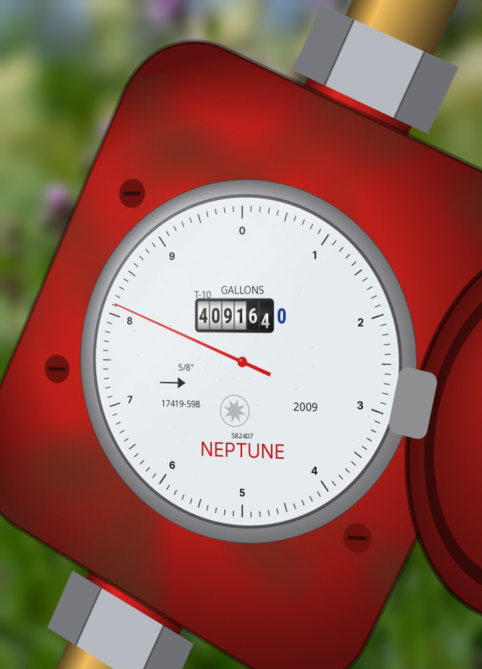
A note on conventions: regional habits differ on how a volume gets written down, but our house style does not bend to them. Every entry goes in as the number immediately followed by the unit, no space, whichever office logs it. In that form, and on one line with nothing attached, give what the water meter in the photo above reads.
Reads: 4091638.1gal
